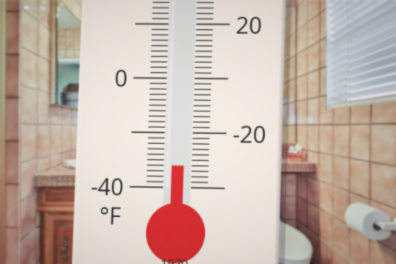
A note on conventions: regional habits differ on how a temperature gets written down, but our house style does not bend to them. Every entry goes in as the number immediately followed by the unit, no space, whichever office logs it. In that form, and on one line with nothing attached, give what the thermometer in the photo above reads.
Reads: -32°F
